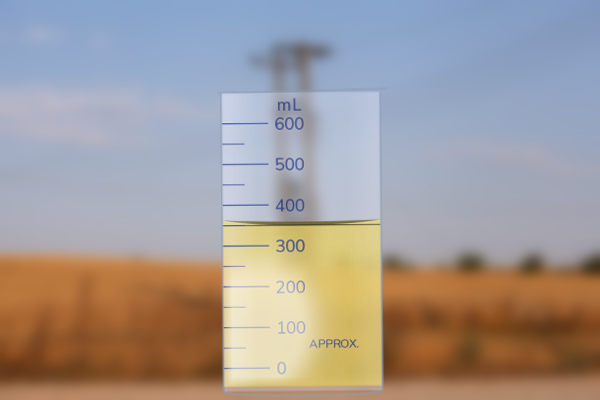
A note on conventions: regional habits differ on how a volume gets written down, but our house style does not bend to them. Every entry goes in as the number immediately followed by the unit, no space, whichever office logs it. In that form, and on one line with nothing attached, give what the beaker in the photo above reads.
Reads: 350mL
